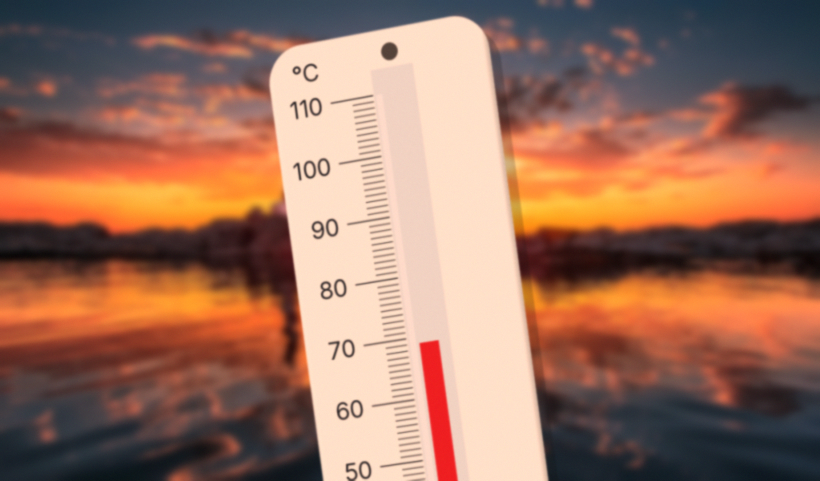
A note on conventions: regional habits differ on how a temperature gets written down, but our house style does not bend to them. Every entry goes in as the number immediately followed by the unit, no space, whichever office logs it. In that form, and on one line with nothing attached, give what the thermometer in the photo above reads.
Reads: 69°C
